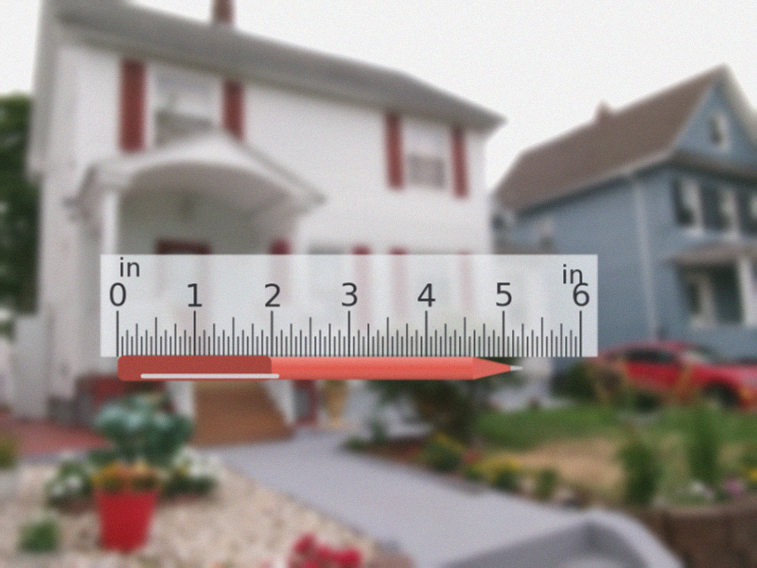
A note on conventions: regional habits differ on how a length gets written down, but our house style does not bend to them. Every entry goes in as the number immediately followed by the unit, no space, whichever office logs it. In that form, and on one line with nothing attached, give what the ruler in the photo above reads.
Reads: 5.25in
